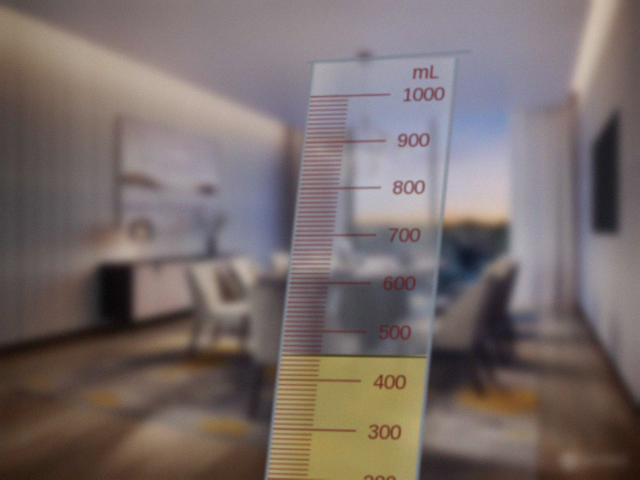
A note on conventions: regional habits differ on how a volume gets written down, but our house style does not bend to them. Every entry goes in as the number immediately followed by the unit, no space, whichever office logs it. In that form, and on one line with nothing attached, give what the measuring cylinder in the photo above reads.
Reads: 450mL
